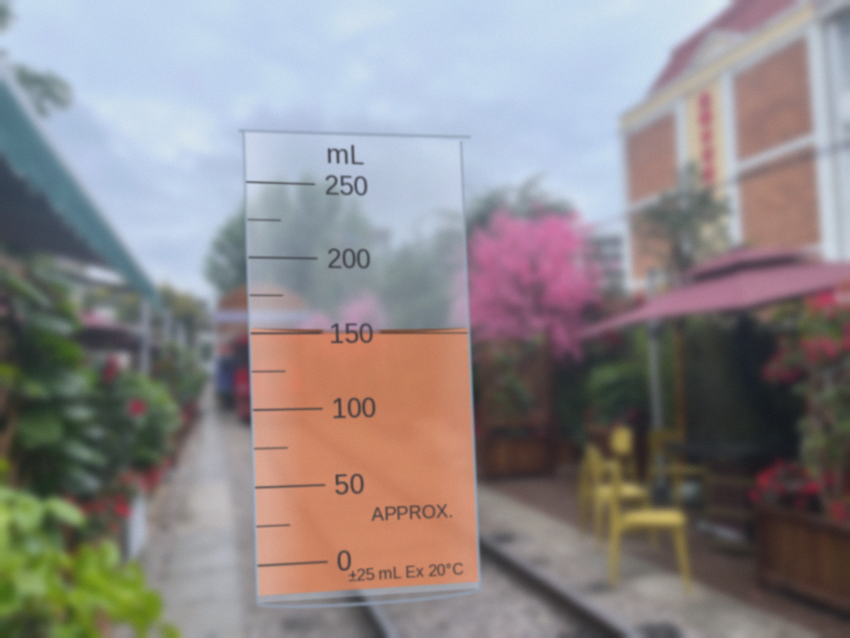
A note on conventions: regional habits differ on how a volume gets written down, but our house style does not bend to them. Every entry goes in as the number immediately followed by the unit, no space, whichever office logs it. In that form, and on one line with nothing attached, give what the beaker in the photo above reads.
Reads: 150mL
